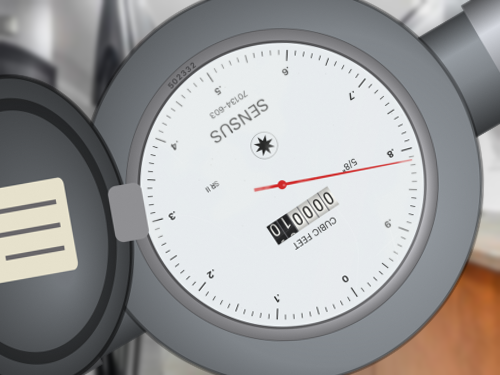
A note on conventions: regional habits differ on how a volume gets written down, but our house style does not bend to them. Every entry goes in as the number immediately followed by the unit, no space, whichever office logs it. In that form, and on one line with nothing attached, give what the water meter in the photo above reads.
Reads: 9.81ft³
